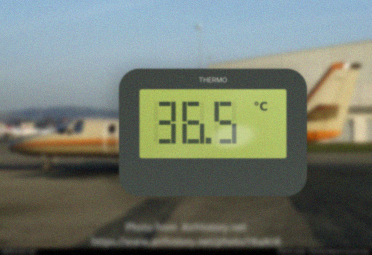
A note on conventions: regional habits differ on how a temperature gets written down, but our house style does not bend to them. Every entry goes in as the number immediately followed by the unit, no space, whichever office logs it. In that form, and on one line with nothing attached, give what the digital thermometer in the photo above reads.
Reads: 36.5°C
